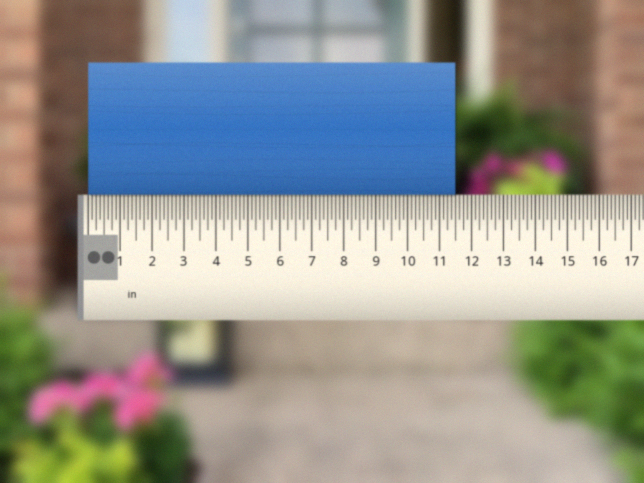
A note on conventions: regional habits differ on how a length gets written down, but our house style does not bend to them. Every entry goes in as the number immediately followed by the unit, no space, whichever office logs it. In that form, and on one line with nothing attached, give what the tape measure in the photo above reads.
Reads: 11.5in
